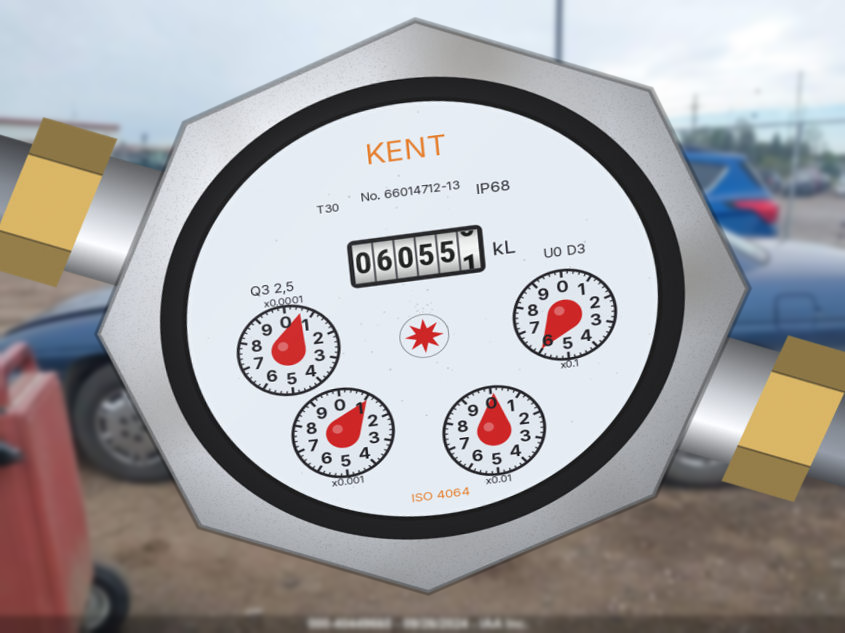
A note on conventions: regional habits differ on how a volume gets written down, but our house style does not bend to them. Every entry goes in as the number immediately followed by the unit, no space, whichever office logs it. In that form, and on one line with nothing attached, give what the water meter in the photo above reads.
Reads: 60550.6010kL
